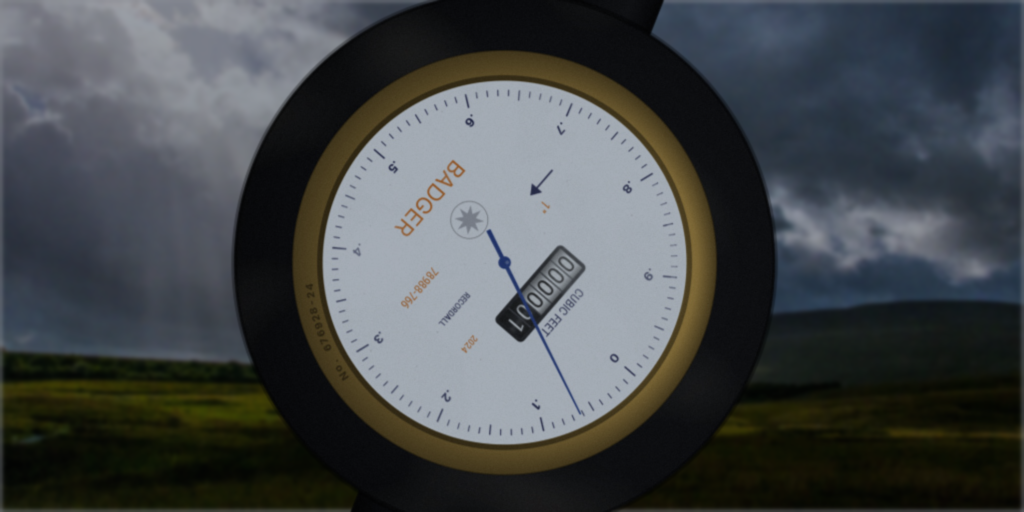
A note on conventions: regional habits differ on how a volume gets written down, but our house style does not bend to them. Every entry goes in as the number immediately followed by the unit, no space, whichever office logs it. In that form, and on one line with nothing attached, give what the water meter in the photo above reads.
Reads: 1.06ft³
